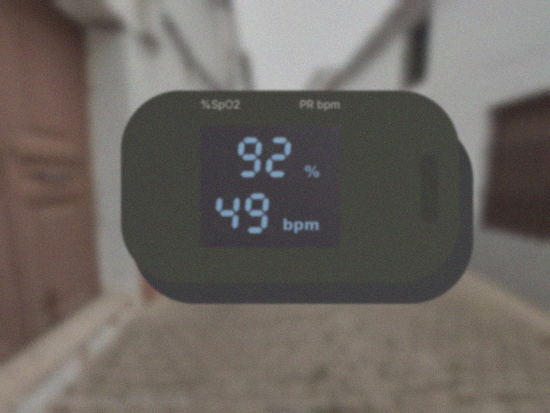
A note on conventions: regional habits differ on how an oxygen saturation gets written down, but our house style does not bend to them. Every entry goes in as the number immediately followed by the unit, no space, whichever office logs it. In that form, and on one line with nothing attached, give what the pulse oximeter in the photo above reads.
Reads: 92%
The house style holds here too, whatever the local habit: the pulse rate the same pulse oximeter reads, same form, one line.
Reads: 49bpm
